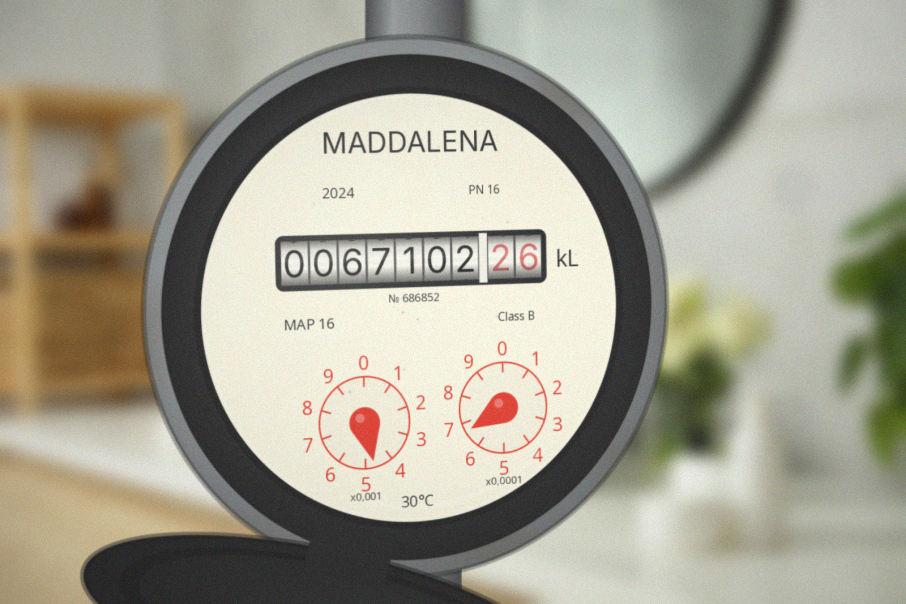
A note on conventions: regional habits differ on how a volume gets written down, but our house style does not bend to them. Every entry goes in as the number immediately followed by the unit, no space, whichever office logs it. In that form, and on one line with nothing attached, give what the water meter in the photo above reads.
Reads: 67102.2646kL
